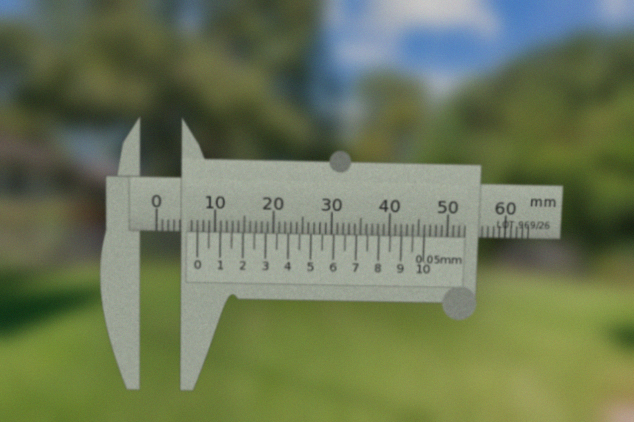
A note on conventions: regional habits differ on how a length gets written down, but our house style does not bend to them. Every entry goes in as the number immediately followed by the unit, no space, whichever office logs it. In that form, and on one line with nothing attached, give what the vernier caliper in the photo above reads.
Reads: 7.0mm
